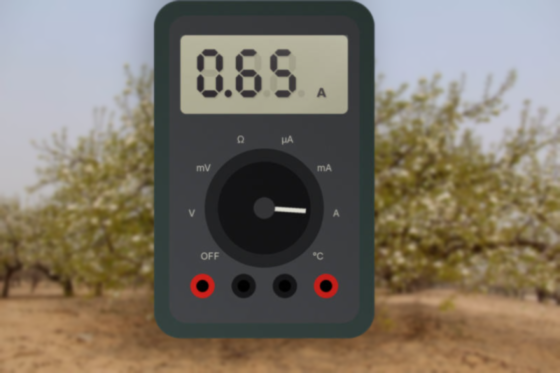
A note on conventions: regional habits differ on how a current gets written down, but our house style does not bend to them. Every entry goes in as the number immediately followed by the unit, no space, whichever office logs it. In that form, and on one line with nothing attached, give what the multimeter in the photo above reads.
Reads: 0.65A
